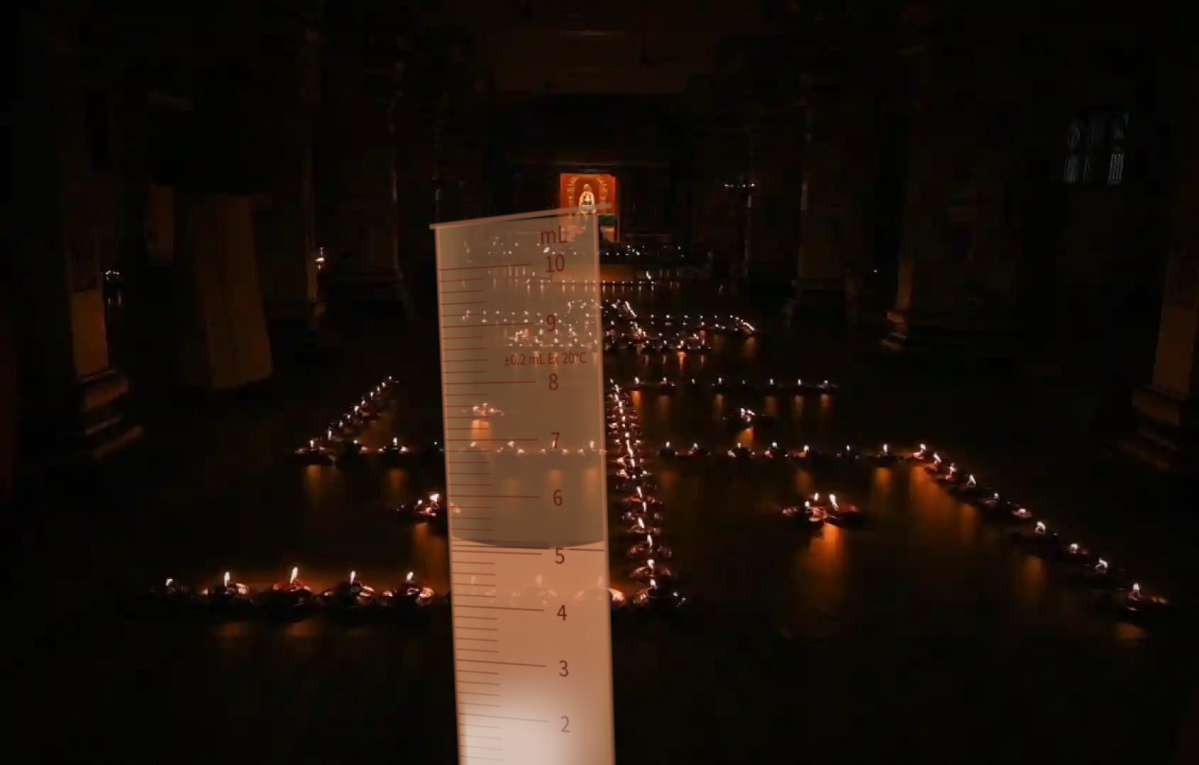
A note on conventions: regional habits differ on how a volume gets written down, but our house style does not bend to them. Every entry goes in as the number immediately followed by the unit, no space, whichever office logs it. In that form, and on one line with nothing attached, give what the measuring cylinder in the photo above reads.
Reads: 5.1mL
